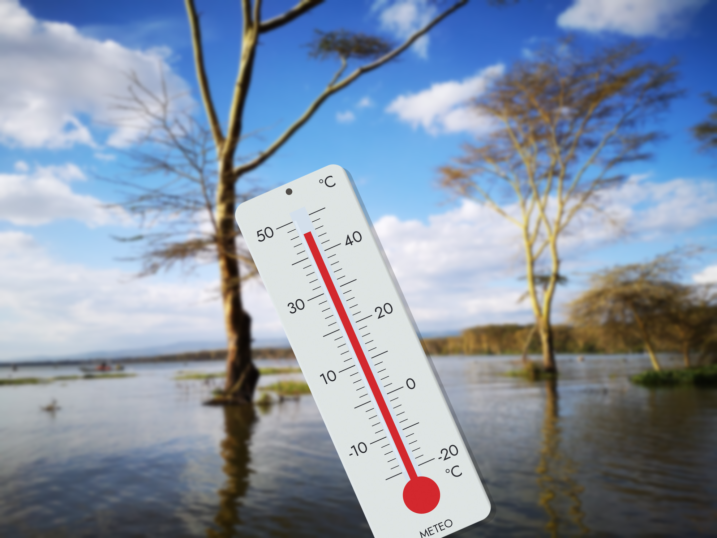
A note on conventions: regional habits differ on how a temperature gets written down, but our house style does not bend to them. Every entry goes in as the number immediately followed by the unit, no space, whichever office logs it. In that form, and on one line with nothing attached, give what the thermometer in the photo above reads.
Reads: 46°C
